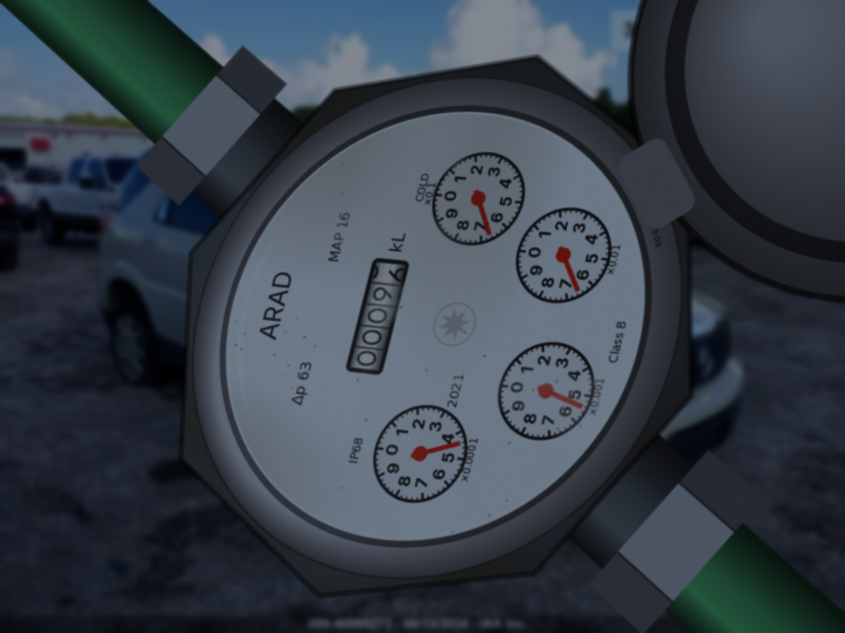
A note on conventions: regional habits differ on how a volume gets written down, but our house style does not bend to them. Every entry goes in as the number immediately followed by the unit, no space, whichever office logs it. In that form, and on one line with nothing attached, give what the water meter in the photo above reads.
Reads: 95.6654kL
